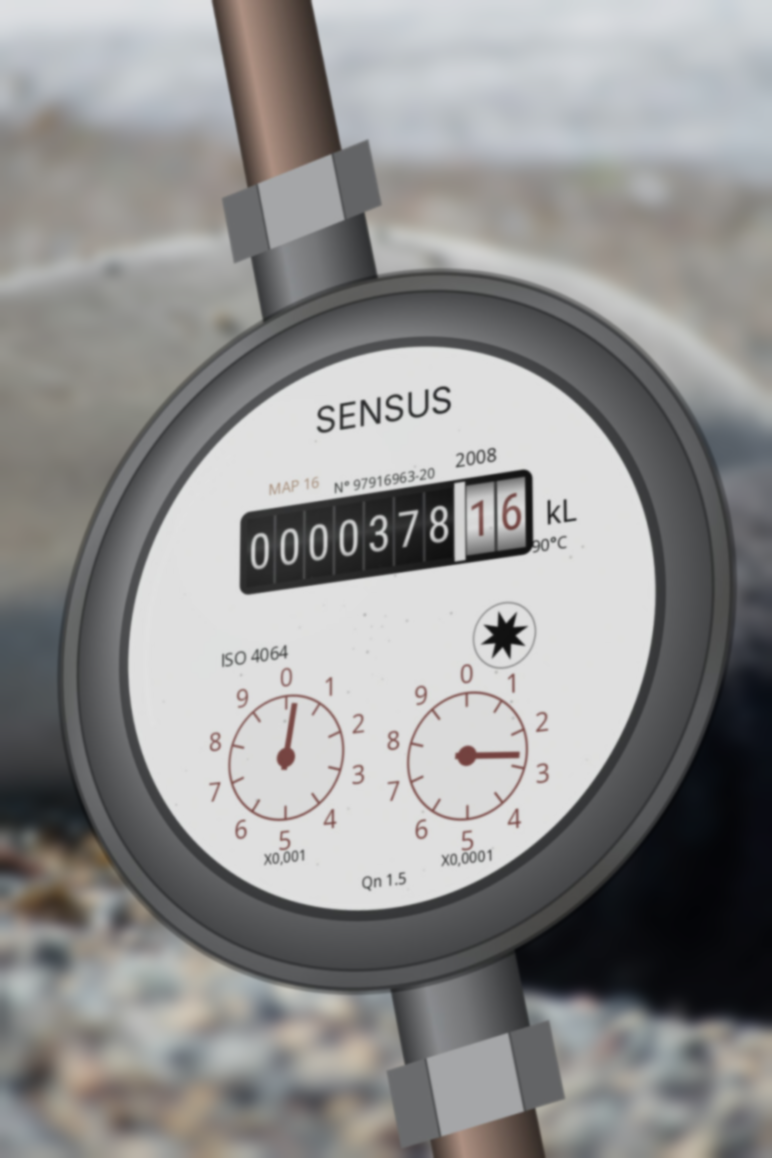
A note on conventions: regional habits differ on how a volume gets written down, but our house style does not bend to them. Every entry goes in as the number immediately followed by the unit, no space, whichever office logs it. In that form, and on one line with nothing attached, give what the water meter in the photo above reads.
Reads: 378.1602kL
